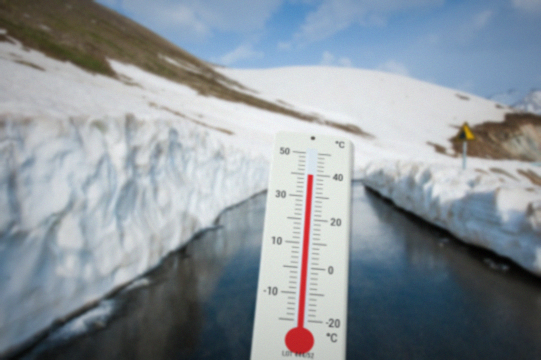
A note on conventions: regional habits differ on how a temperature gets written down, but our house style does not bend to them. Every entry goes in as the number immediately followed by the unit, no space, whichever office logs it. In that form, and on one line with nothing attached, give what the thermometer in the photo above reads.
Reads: 40°C
